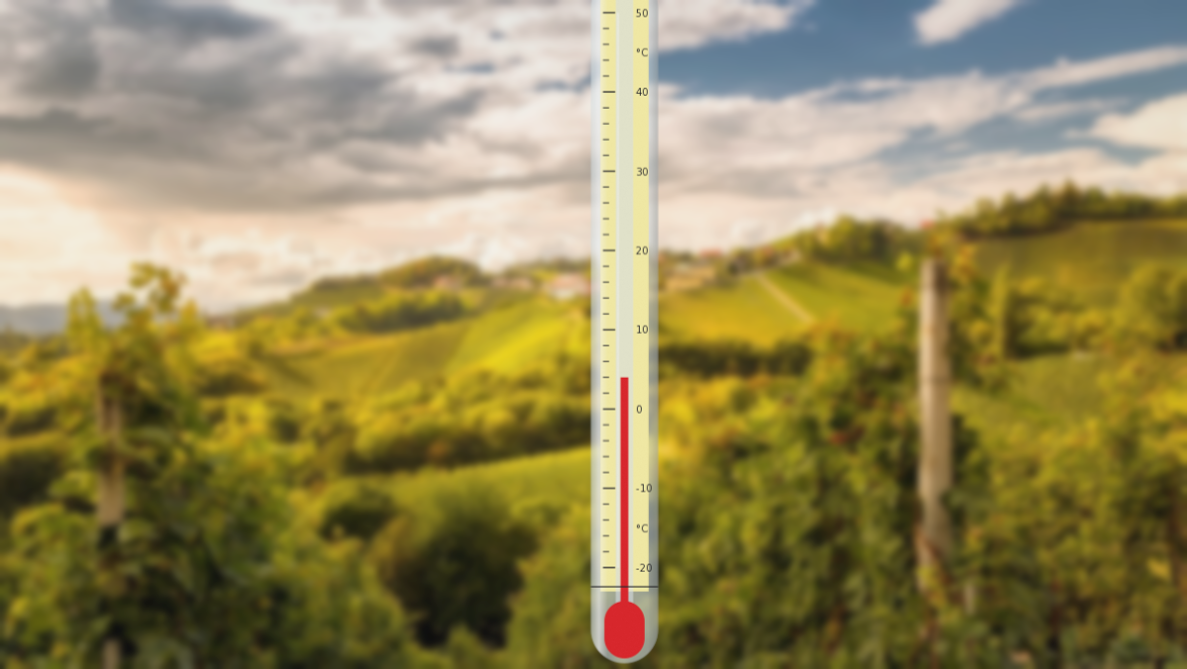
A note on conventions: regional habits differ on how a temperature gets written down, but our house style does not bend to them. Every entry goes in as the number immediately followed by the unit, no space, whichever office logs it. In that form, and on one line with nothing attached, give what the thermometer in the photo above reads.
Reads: 4°C
